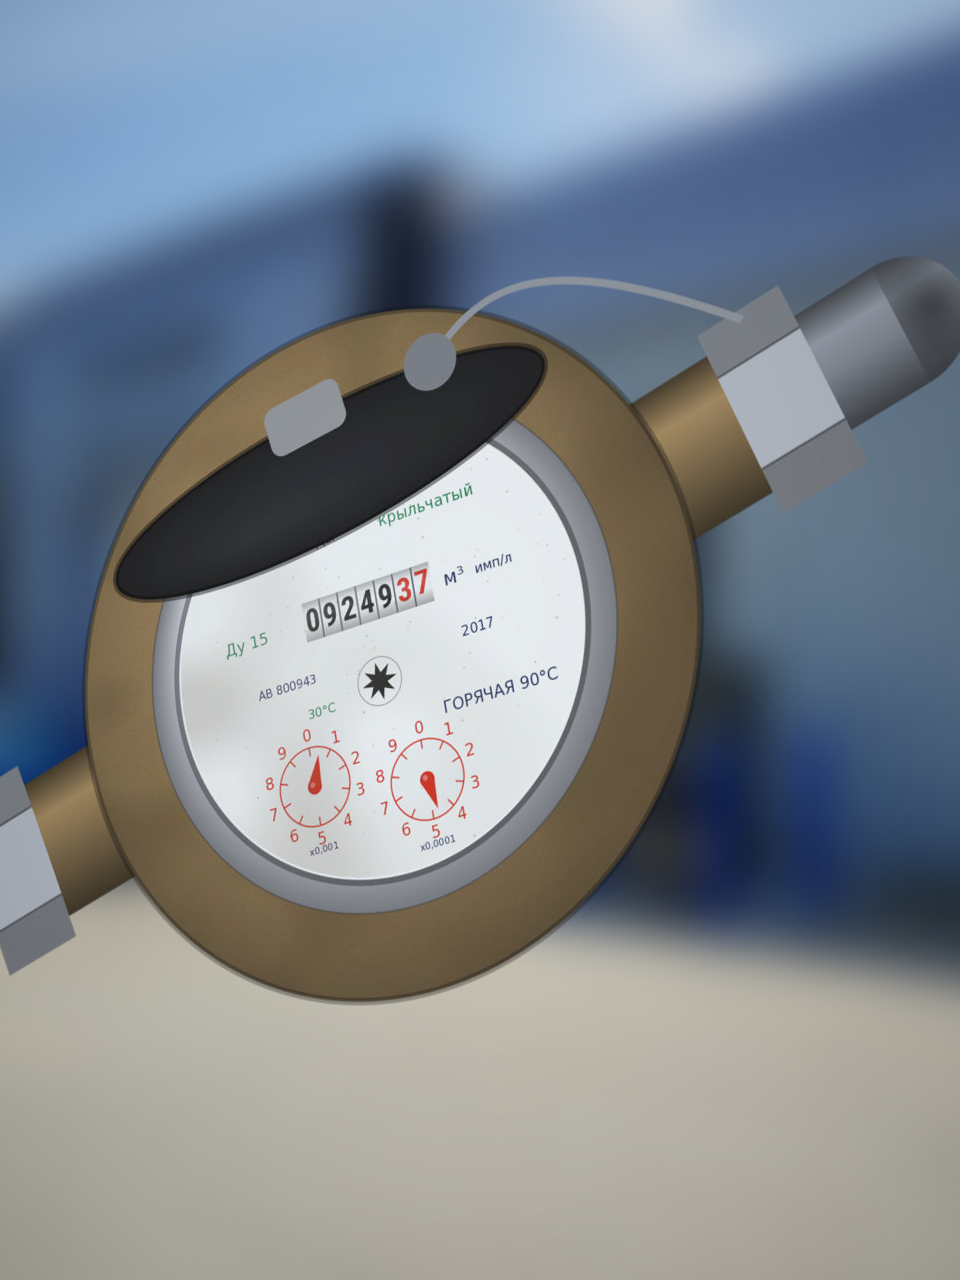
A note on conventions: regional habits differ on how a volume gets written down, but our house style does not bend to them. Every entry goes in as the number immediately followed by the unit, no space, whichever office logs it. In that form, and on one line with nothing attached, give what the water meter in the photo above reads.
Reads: 9249.3704m³
